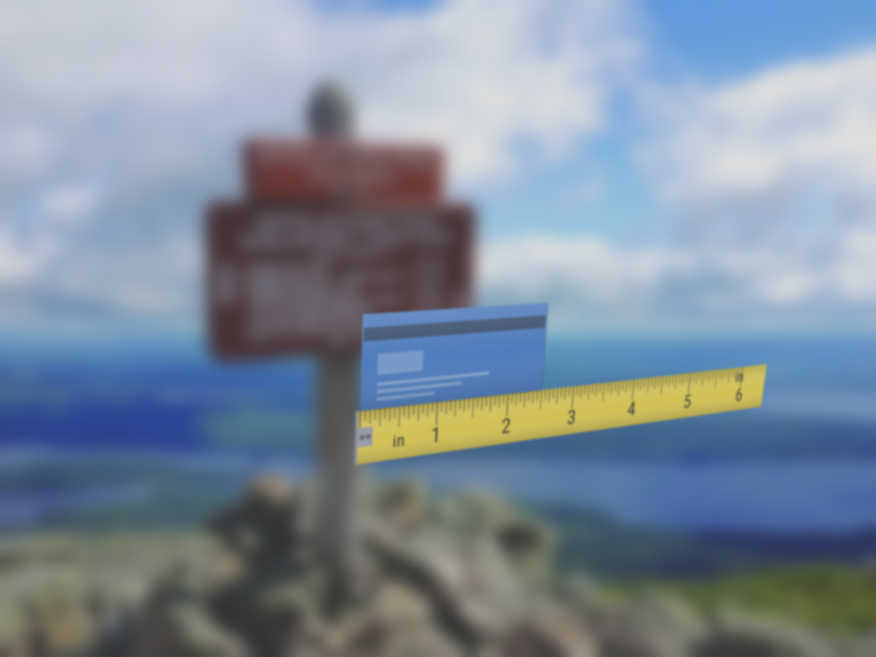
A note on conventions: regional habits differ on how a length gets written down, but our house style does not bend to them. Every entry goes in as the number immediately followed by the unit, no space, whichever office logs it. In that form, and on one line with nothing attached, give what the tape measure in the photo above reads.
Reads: 2.5in
